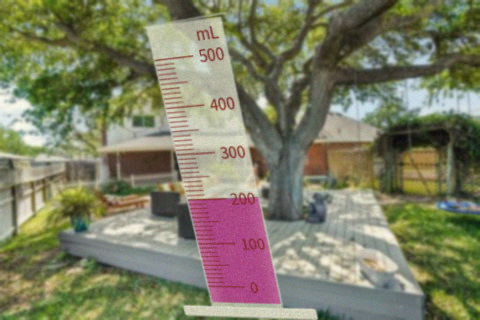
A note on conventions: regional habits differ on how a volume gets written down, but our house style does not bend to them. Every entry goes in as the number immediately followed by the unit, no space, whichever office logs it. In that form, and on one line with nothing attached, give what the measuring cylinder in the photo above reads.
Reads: 200mL
